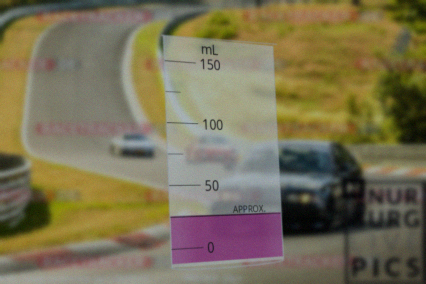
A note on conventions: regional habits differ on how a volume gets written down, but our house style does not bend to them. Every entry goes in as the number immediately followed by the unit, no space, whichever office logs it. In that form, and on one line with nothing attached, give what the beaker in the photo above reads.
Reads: 25mL
